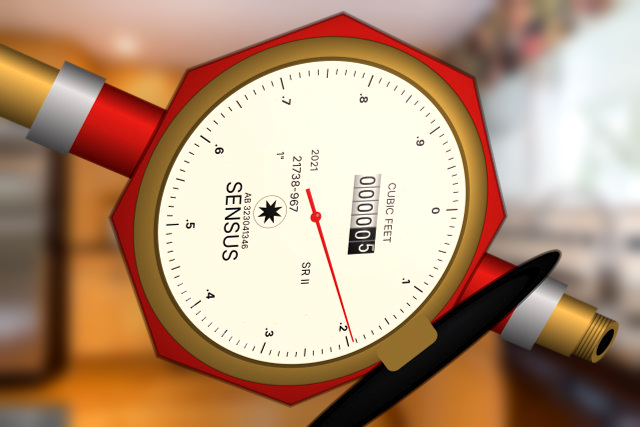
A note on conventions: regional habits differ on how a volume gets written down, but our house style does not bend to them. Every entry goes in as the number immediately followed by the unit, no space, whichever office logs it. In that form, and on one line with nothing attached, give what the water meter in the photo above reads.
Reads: 5.19ft³
